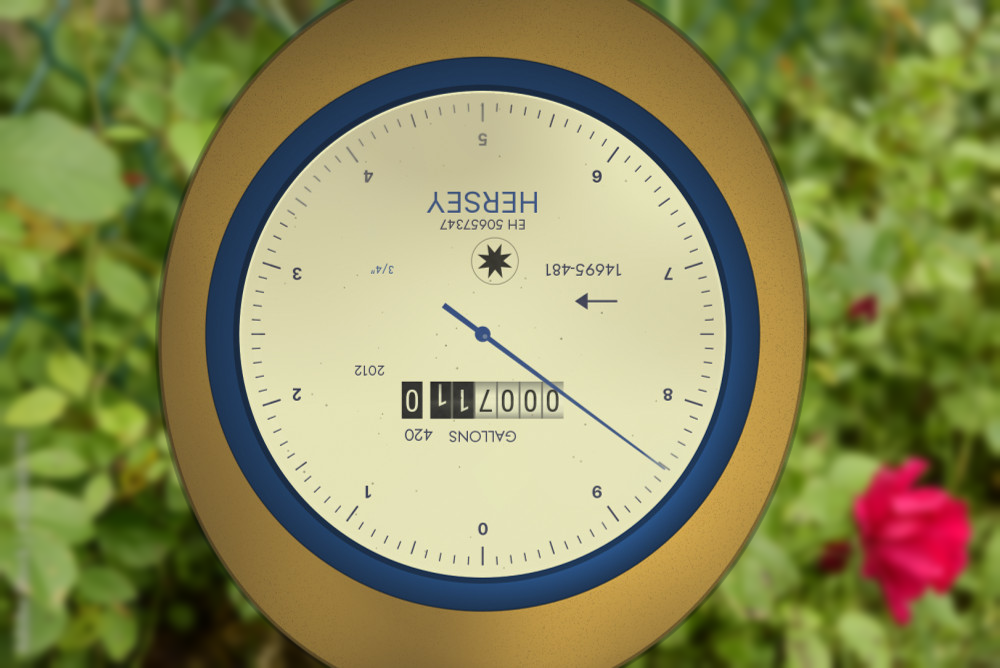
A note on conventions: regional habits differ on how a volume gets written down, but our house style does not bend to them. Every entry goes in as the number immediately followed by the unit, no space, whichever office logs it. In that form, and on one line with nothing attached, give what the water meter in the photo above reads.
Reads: 7108.5gal
